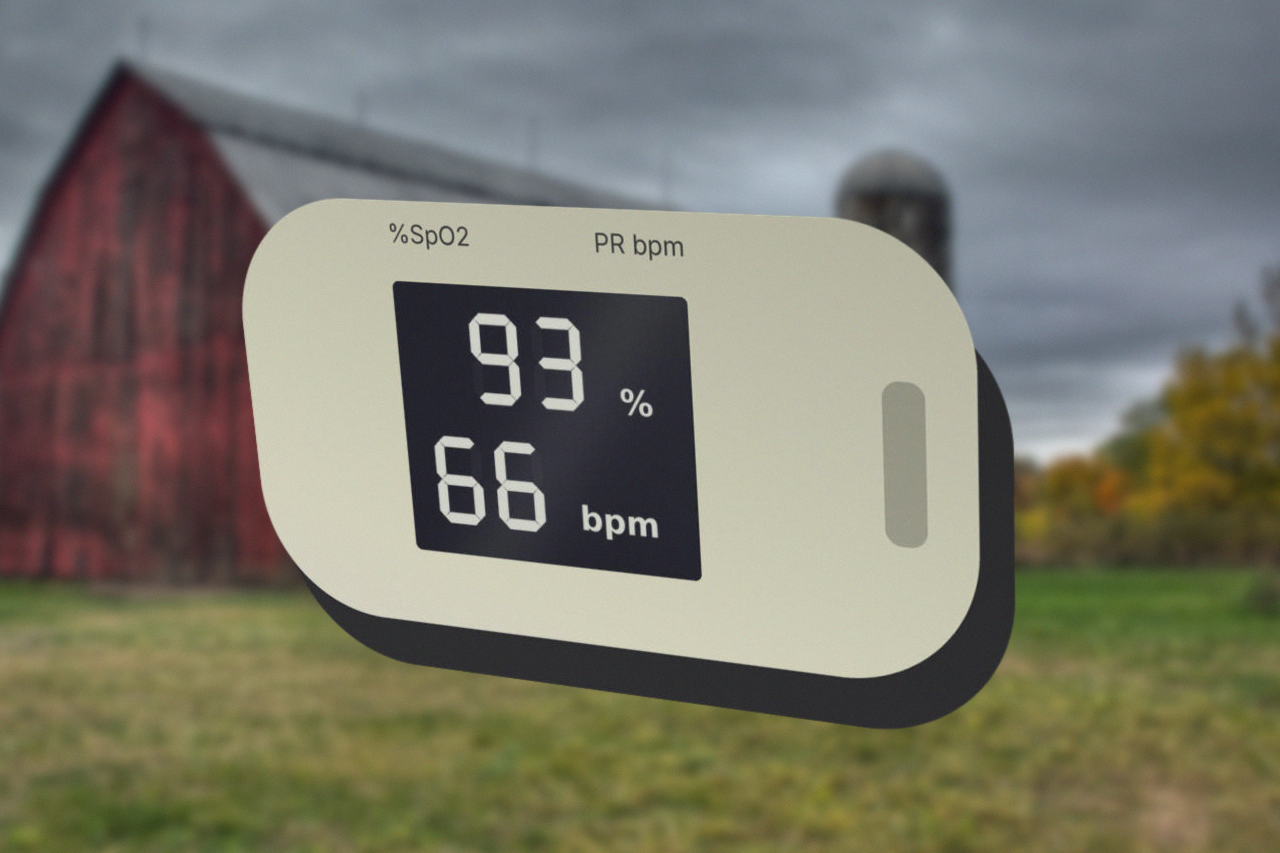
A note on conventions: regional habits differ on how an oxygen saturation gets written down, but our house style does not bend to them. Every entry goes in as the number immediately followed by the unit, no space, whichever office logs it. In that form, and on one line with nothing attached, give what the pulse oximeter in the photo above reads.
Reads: 93%
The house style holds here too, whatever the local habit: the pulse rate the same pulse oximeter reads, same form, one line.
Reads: 66bpm
